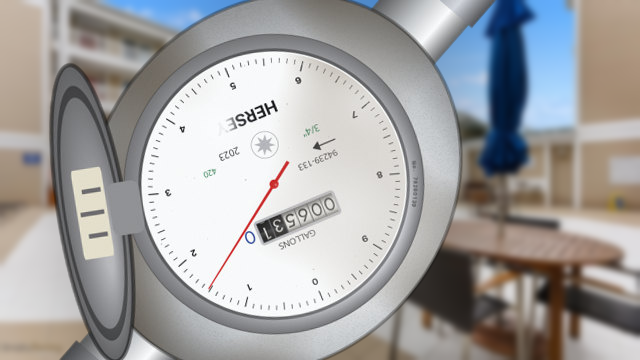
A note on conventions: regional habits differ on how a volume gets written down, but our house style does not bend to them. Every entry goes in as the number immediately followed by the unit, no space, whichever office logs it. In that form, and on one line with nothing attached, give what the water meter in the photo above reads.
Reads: 65311.5gal
